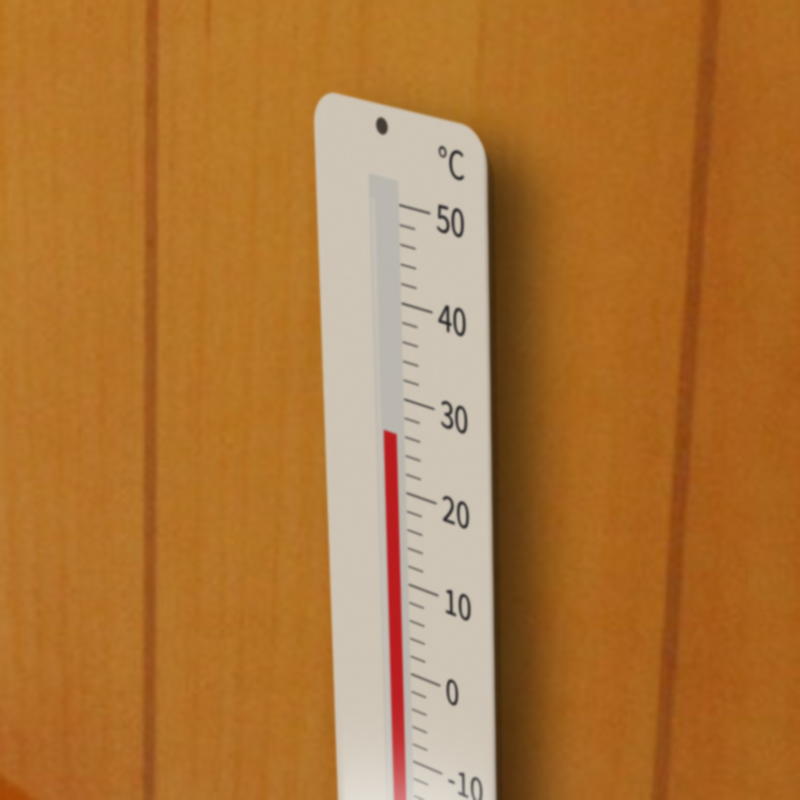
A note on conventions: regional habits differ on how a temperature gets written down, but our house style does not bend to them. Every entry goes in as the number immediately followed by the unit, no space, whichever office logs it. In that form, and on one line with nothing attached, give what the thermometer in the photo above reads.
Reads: 26°C
